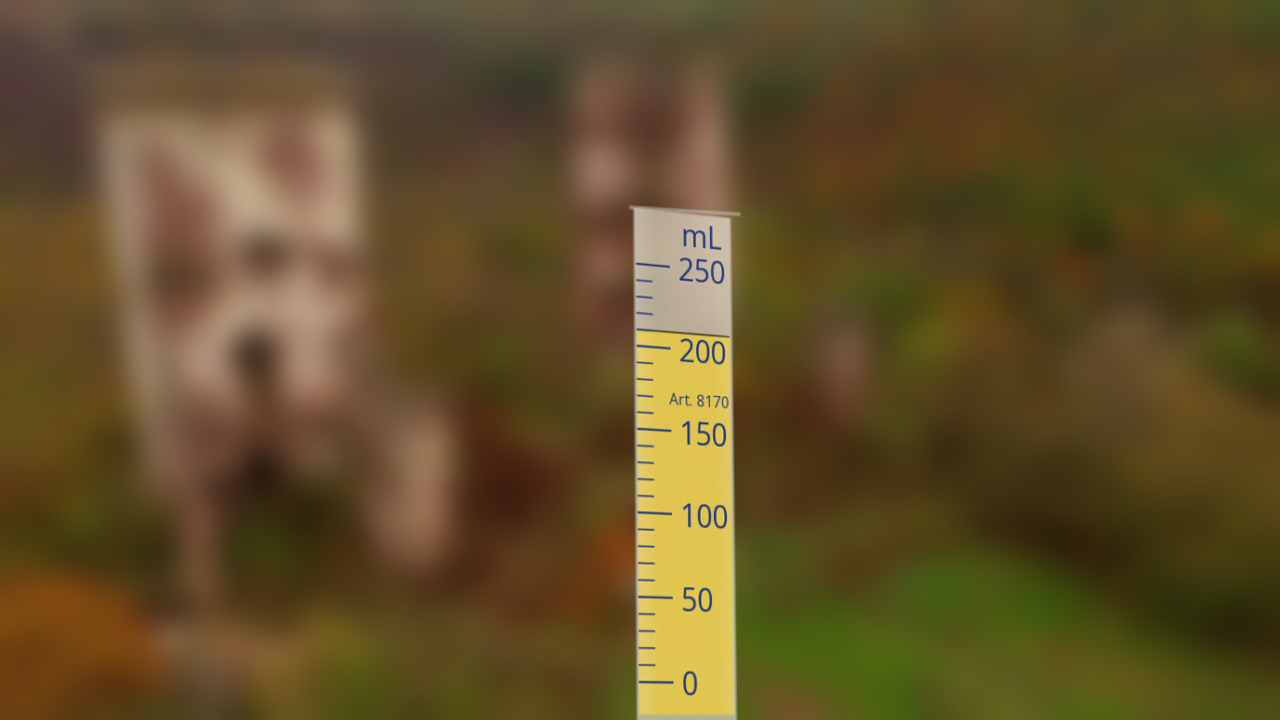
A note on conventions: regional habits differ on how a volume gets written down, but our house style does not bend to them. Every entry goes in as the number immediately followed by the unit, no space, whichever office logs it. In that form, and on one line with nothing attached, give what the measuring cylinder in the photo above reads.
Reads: 210mL
